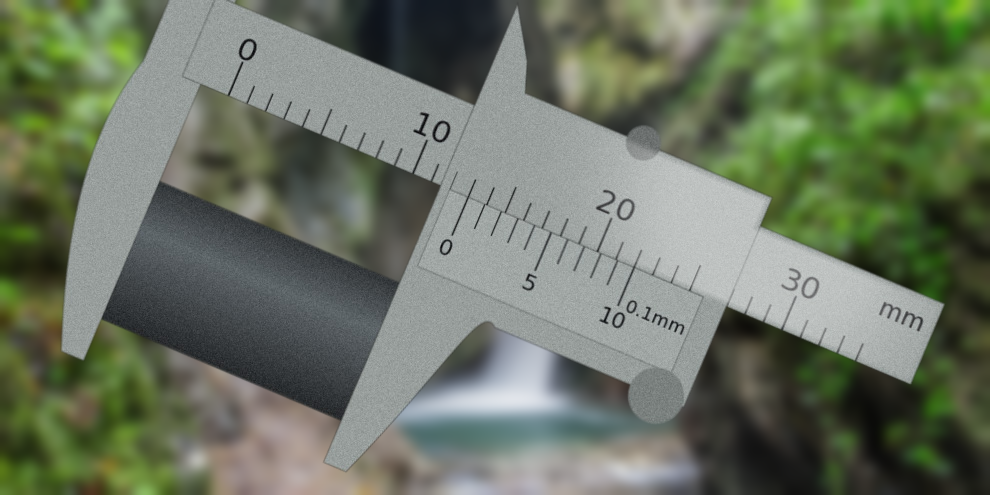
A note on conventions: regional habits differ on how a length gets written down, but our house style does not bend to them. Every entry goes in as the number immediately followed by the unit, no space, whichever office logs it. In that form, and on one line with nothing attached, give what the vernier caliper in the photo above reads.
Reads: 13.0mm
